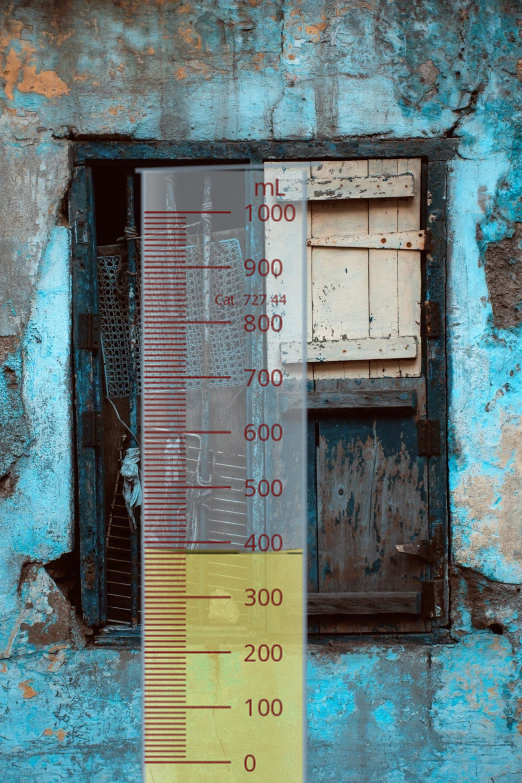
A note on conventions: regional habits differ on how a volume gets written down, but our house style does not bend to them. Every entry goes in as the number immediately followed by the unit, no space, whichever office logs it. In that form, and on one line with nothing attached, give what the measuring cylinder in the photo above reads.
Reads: 380mL
